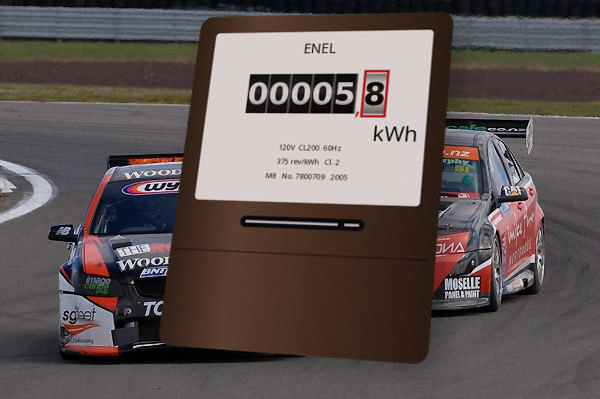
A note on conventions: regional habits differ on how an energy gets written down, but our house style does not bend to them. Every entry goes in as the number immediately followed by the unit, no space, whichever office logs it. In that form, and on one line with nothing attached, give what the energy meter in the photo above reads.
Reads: 5.8kWh
